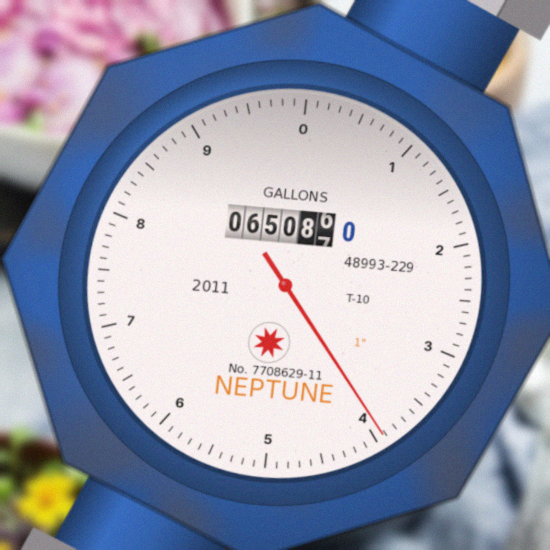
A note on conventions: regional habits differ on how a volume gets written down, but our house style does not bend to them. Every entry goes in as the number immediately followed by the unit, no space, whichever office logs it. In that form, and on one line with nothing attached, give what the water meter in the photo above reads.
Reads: 650863.9gal
